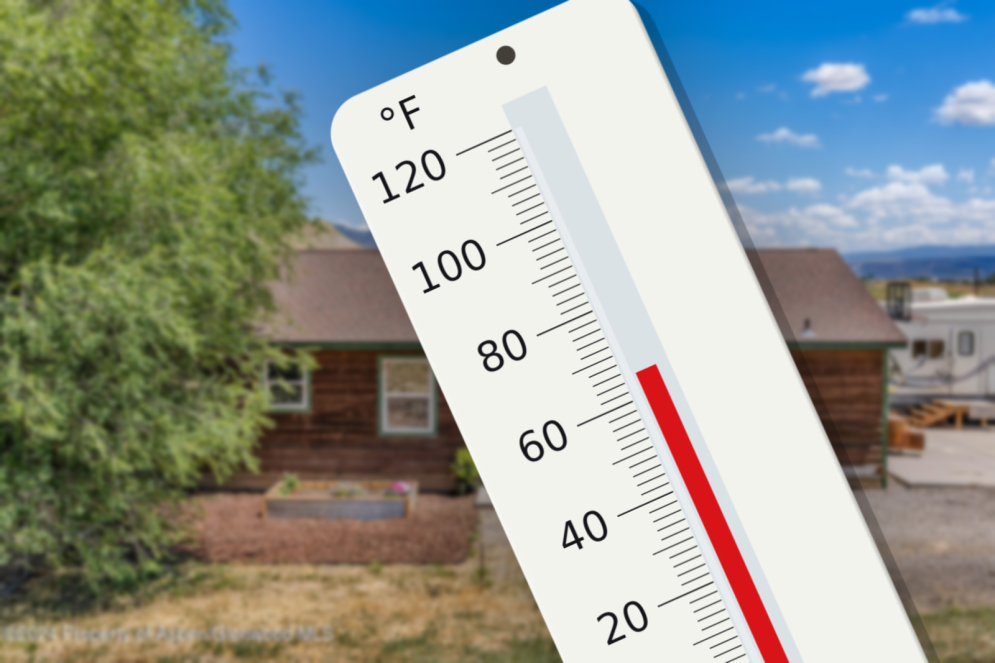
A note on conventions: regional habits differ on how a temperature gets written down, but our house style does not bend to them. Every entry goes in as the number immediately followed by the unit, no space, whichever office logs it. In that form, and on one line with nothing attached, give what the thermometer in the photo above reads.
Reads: 65°F
